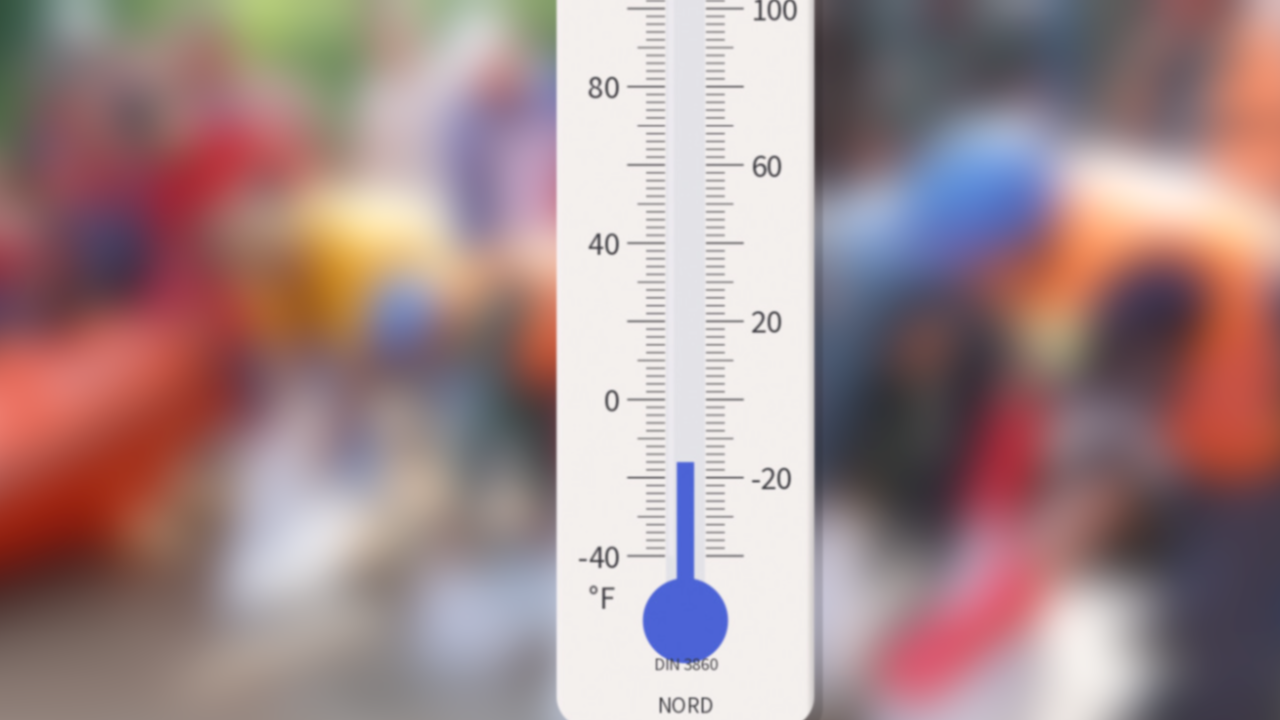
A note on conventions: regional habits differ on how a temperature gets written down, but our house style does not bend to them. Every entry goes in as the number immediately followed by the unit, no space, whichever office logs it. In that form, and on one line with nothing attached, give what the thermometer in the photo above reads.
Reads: -16°F
